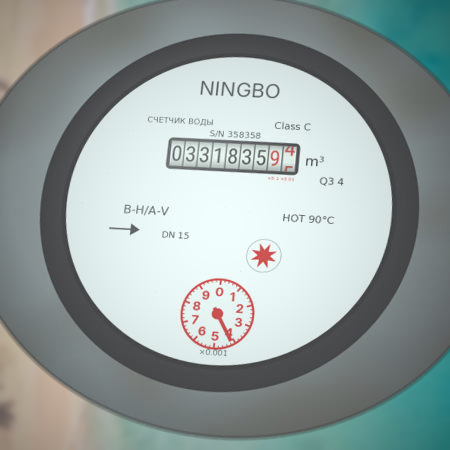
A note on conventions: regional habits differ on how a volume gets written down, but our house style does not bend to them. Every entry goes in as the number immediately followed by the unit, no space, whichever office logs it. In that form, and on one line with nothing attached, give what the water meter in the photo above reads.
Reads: 331835.944m³
